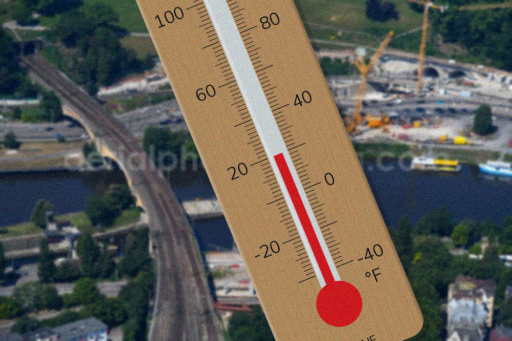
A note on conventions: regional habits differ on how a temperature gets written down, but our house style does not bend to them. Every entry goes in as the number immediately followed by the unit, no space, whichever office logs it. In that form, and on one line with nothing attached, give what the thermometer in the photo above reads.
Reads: 20°F
